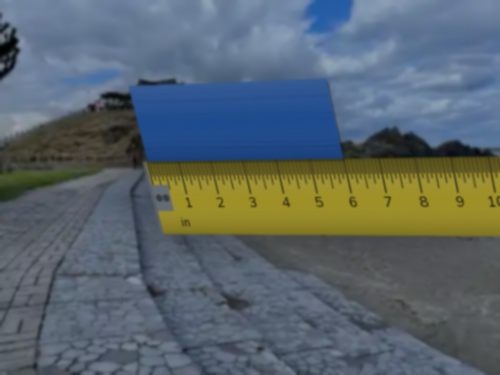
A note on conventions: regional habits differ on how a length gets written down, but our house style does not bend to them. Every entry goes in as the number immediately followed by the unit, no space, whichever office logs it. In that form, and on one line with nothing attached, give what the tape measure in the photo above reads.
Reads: 6in
